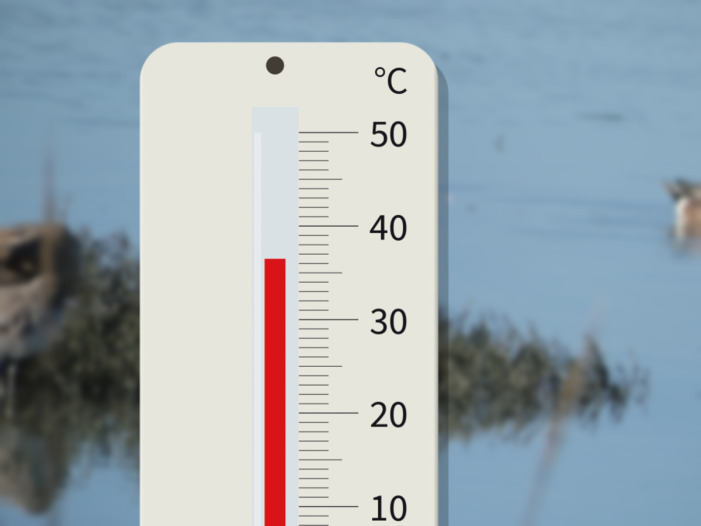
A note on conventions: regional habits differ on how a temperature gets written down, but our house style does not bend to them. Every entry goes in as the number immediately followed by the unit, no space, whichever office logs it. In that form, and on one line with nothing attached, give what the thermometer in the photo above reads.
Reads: 36.5°C
